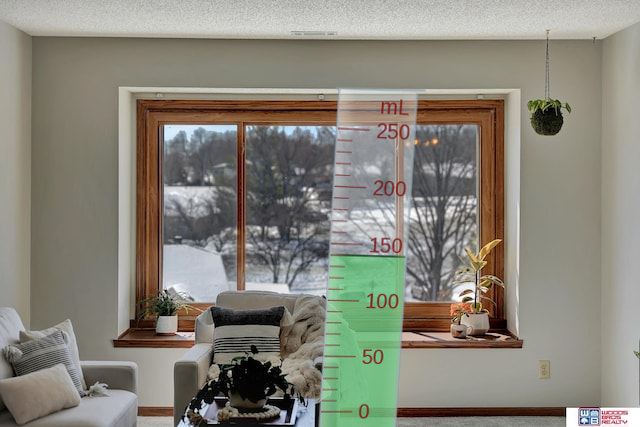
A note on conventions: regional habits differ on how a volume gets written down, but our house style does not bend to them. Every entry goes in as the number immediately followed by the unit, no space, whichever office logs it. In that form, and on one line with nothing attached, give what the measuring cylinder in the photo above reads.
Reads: 140mL
